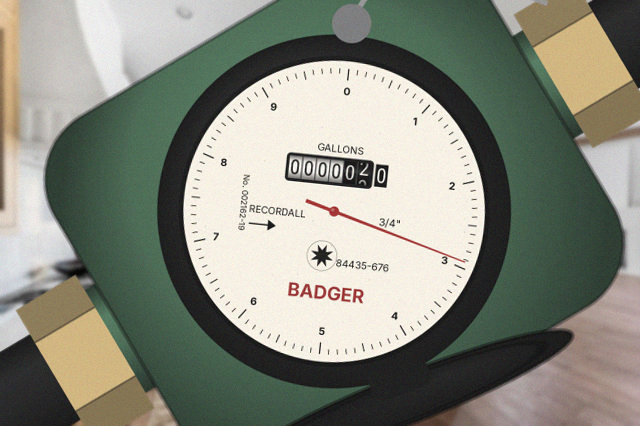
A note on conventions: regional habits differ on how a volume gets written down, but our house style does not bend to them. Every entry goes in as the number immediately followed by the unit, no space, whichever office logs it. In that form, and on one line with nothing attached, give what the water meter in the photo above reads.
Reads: 22.9gal
